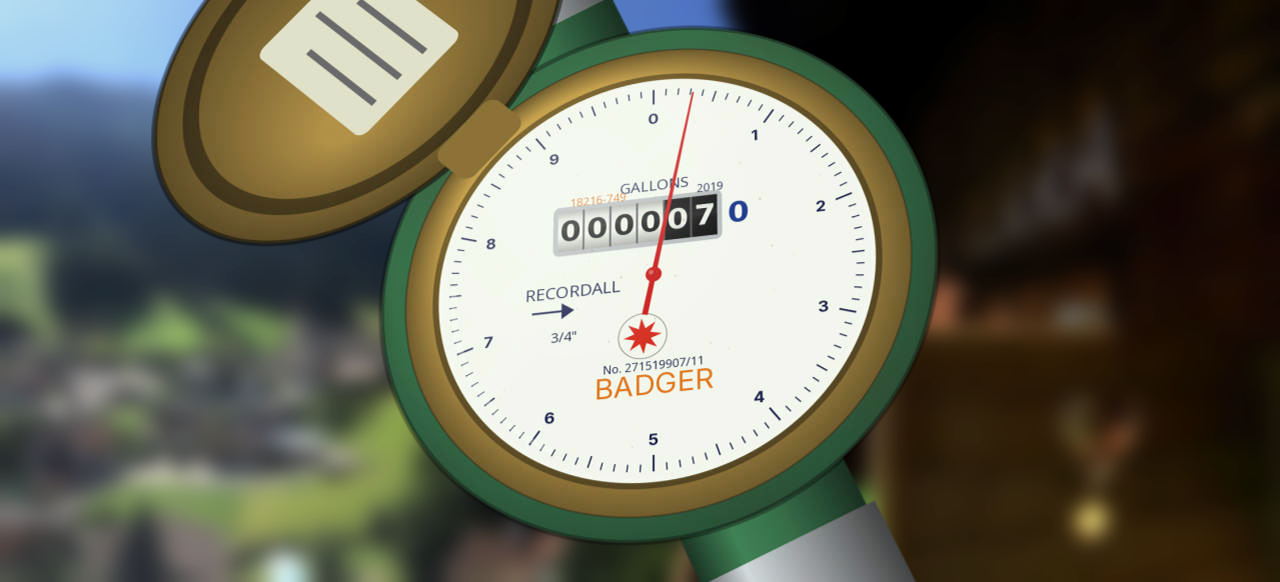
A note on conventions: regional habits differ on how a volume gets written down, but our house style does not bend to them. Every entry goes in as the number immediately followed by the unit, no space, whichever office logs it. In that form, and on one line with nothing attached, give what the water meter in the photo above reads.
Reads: 70.3gal
